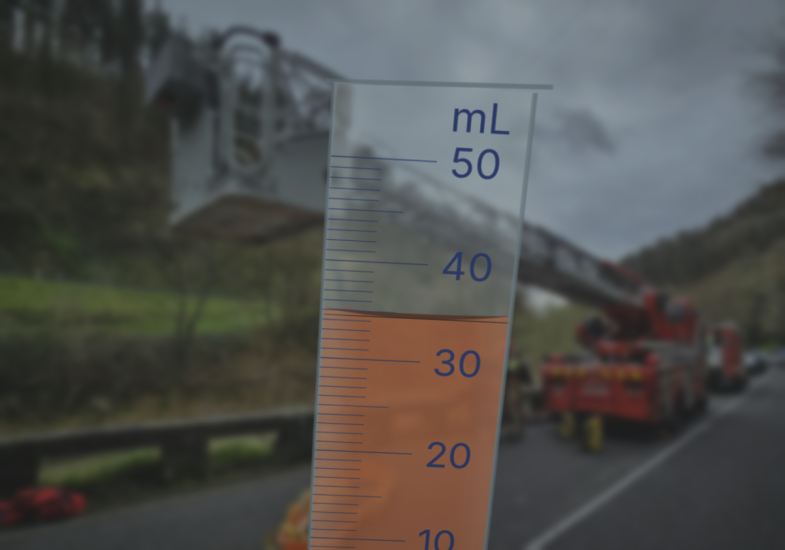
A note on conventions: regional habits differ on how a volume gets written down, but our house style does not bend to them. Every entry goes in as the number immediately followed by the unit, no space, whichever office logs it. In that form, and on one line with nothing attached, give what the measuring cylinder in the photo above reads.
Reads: 34.5mL
